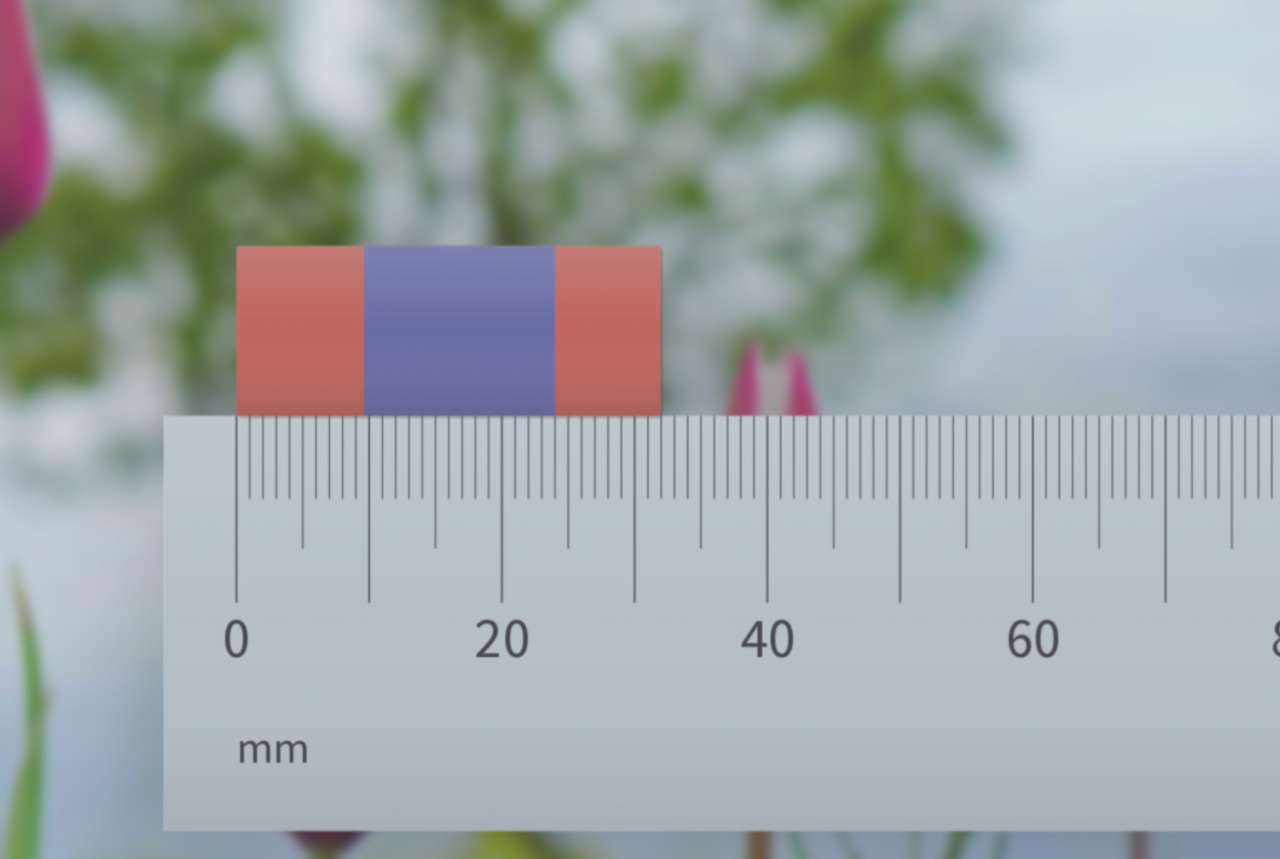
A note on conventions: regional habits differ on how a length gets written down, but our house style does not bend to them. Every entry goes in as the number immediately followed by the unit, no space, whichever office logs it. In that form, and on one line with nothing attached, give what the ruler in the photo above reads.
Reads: 32mm
